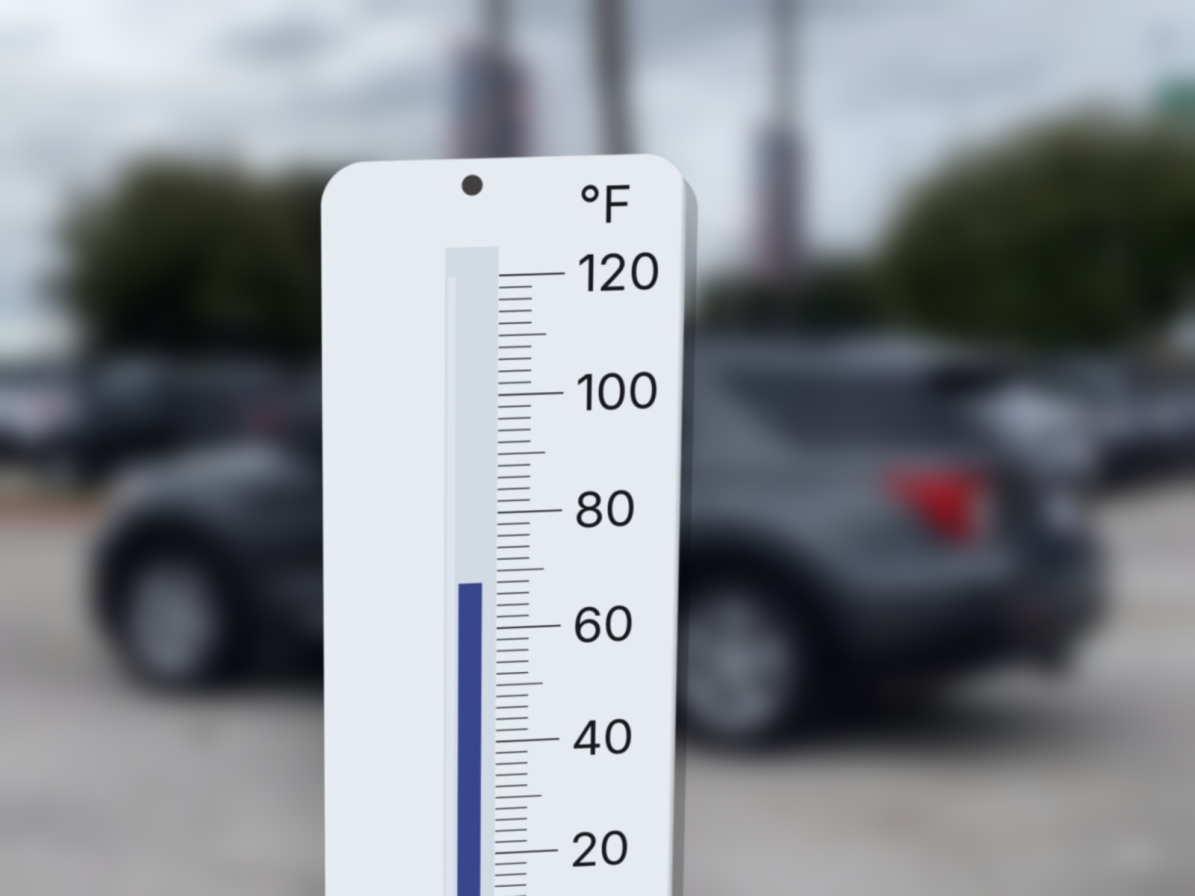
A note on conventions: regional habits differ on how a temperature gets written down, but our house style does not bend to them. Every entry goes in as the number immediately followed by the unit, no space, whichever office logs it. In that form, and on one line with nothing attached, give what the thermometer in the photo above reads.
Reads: 68°F
